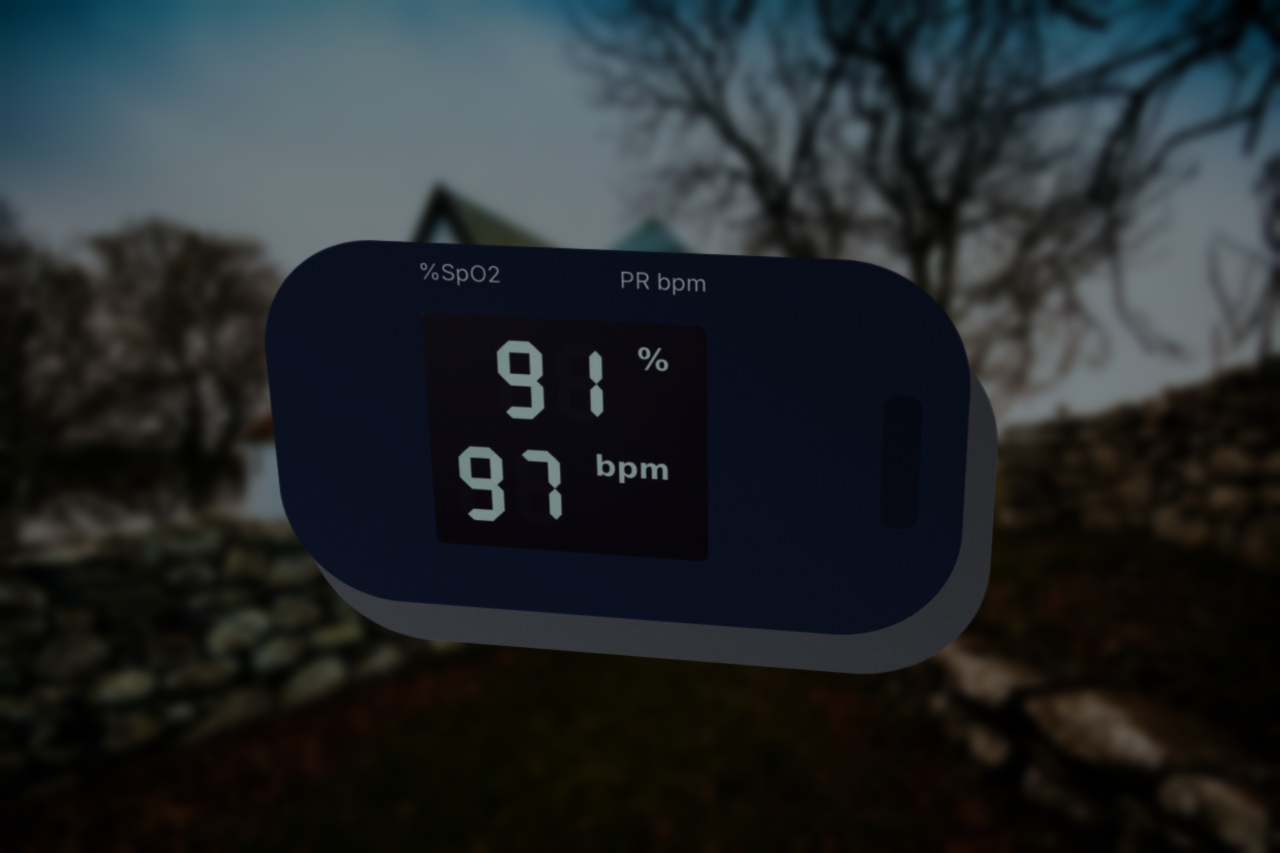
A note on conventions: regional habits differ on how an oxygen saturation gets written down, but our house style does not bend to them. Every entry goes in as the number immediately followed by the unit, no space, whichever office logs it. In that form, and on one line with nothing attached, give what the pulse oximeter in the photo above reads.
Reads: 91%
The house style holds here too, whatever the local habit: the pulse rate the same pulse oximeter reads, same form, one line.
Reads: 97bpm
